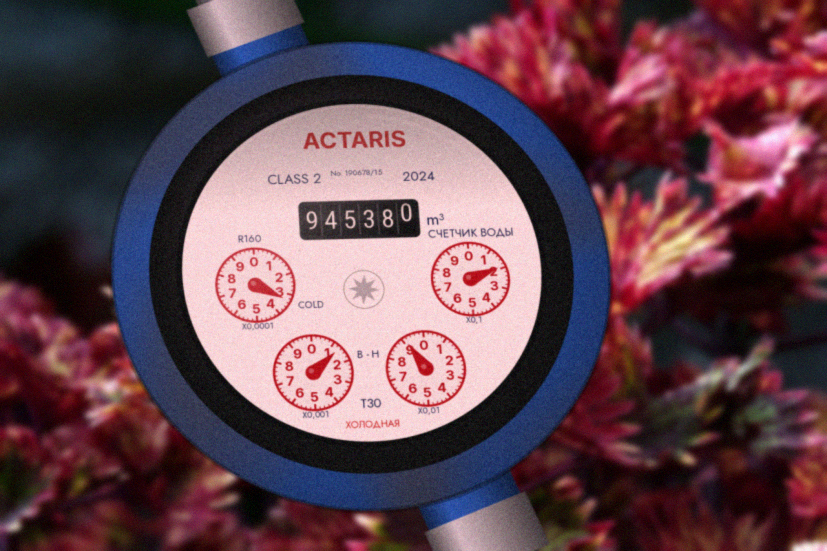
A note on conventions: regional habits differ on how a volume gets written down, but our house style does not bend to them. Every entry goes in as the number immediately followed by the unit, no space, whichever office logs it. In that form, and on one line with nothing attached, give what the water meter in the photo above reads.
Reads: 945380.1913m³
